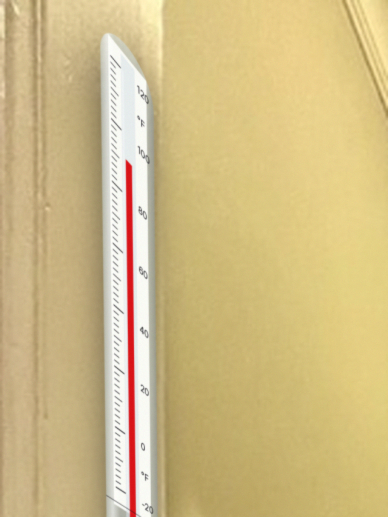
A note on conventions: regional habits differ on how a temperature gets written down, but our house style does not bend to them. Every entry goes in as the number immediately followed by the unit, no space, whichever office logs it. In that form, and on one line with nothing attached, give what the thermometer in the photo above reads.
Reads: 92°F
